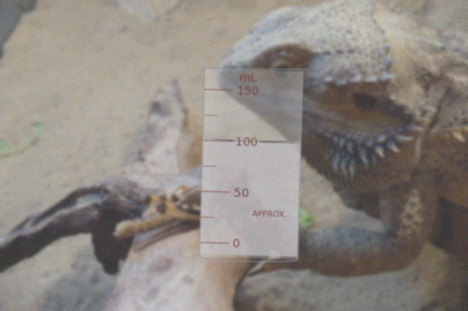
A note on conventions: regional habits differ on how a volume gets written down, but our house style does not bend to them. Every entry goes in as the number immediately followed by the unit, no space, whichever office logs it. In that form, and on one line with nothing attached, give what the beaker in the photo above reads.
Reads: 100mL
